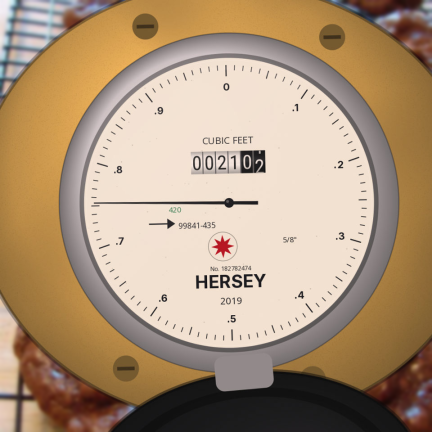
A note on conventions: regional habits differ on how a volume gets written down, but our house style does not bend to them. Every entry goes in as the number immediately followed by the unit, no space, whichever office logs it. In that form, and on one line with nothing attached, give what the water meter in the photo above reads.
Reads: 2101.75ft³
